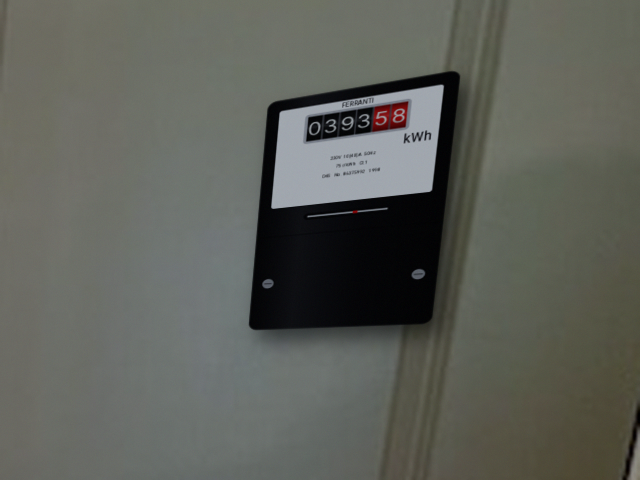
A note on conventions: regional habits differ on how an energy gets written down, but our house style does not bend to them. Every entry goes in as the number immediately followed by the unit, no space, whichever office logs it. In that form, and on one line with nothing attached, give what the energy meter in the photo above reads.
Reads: 393.58kWh
